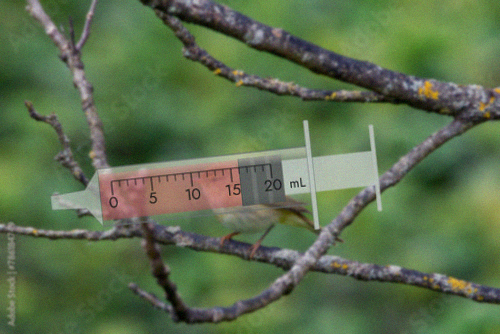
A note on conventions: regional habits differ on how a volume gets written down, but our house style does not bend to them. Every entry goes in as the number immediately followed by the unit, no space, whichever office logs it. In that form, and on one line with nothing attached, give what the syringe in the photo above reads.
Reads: 16mL
